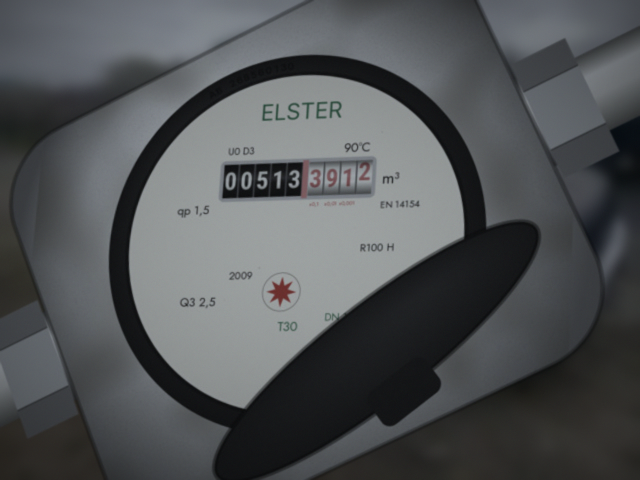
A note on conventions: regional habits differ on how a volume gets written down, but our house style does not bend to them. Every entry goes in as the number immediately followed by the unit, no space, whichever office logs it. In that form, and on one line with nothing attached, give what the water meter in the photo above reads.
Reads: 513.3912m³
